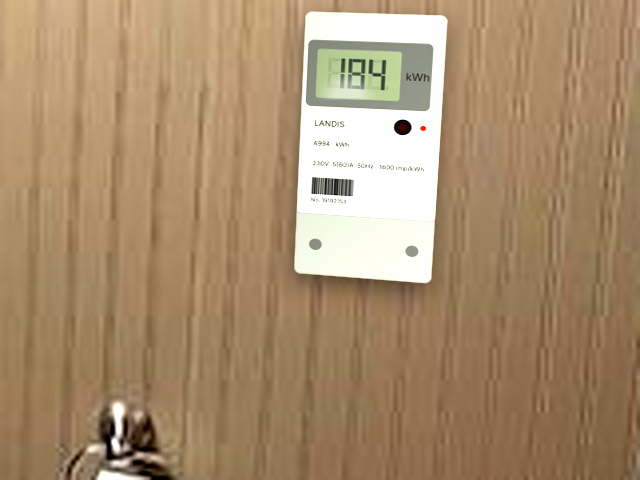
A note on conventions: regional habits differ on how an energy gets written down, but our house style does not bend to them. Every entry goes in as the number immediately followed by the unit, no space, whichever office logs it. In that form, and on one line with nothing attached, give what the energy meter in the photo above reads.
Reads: 184kWh
